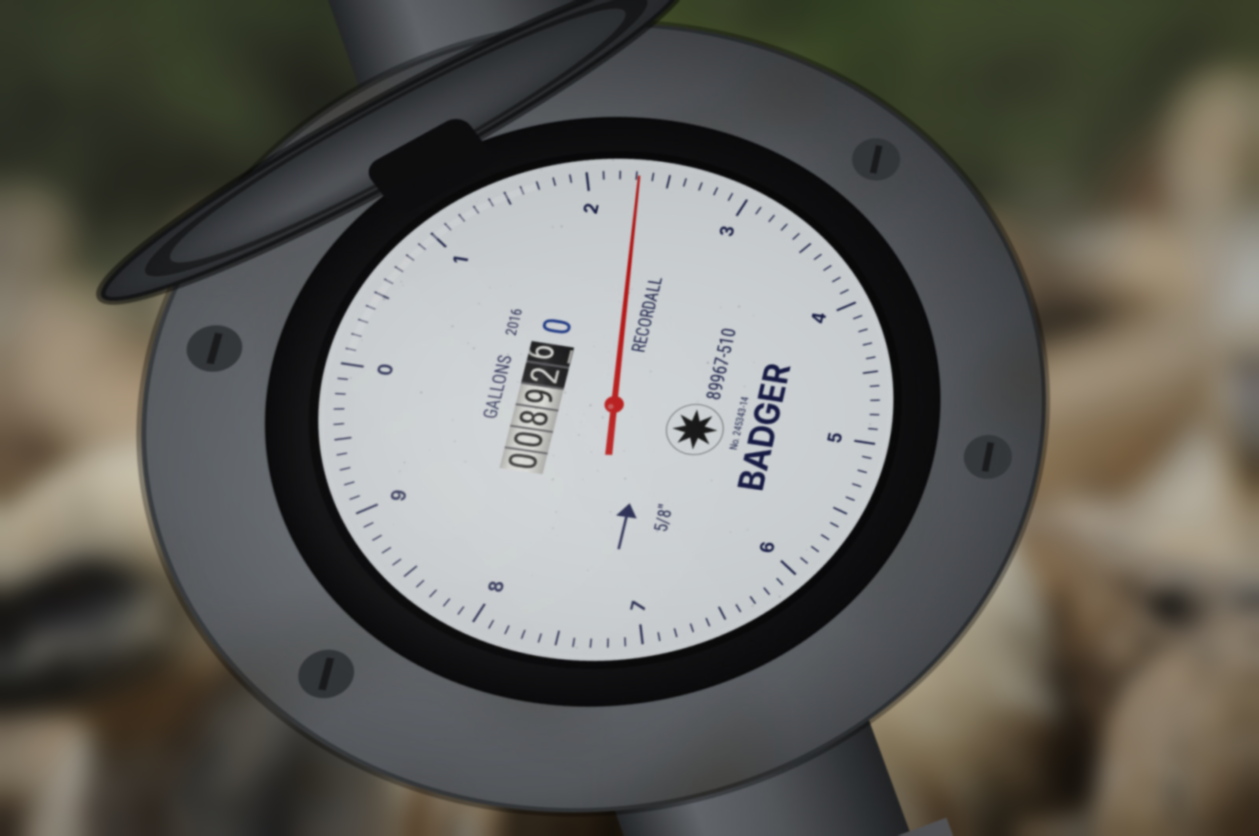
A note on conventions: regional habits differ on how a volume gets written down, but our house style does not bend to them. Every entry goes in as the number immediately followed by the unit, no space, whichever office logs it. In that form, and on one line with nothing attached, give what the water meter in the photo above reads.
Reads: 89262.3gal
